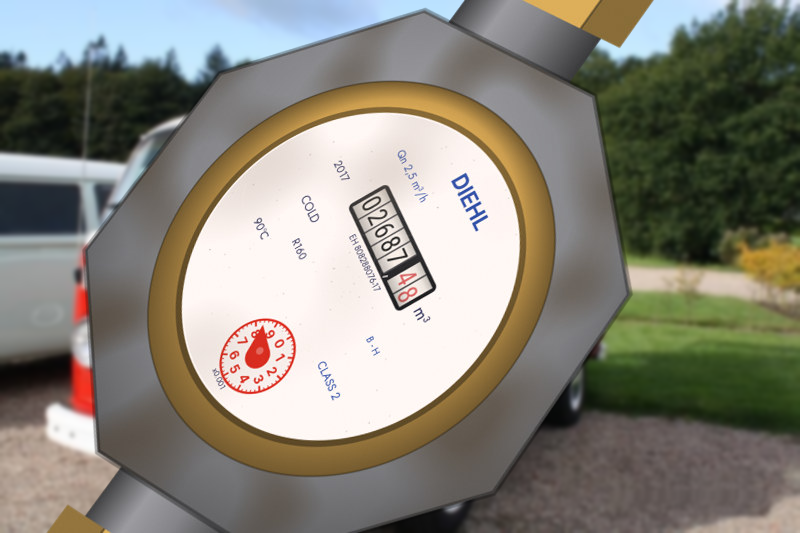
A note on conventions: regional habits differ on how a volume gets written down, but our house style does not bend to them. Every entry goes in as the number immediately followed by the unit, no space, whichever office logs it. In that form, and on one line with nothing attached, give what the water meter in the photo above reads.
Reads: 2687.478m³
